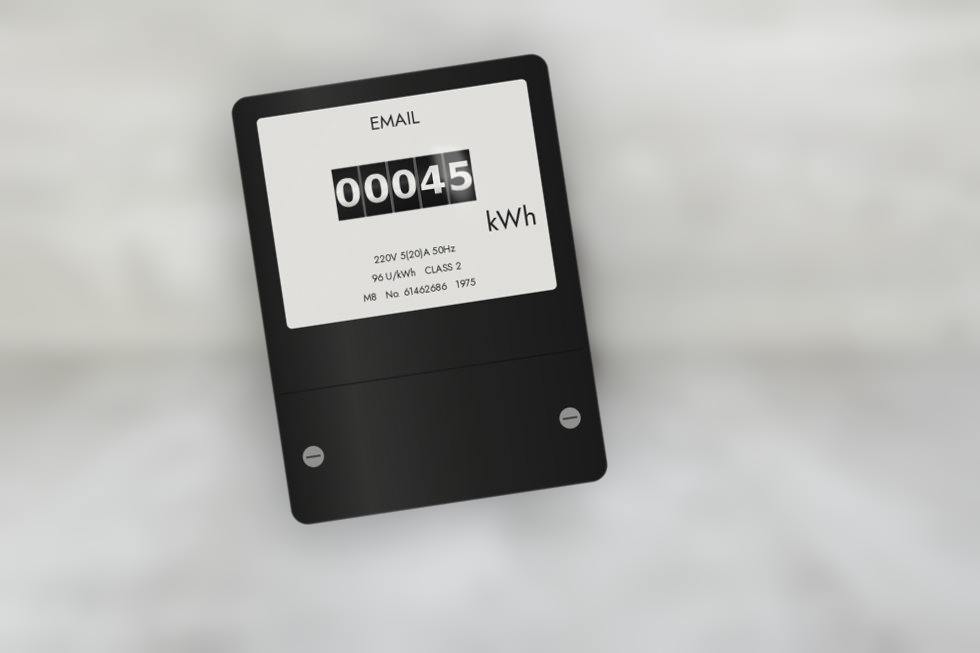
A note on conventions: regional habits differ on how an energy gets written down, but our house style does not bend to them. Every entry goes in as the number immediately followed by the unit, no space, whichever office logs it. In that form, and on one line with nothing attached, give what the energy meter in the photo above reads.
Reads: 45kWh
